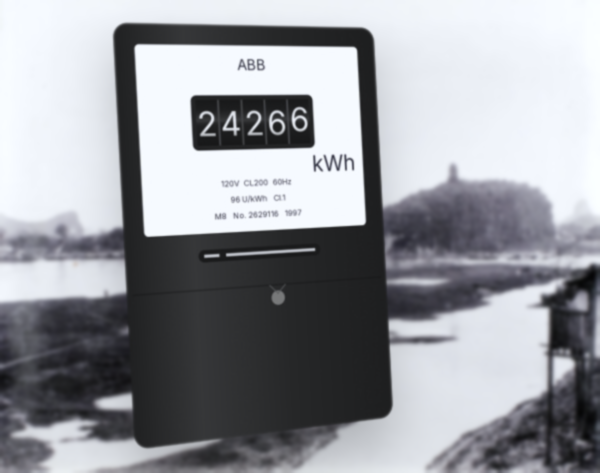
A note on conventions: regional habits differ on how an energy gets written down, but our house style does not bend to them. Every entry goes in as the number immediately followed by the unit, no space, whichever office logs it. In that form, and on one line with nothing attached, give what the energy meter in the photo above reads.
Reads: 24266kWh
